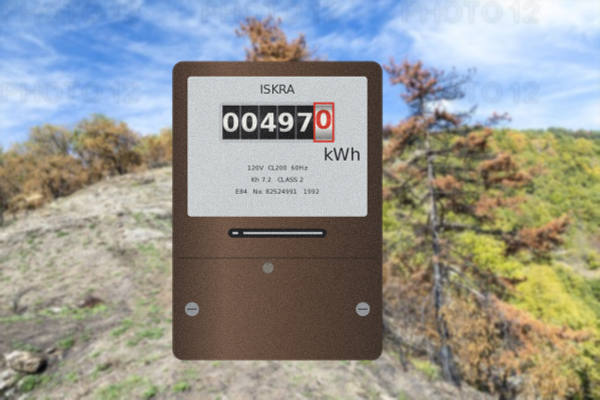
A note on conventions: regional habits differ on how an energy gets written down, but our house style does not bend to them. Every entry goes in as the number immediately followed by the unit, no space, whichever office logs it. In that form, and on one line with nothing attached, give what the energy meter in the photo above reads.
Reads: 497.0kWh
